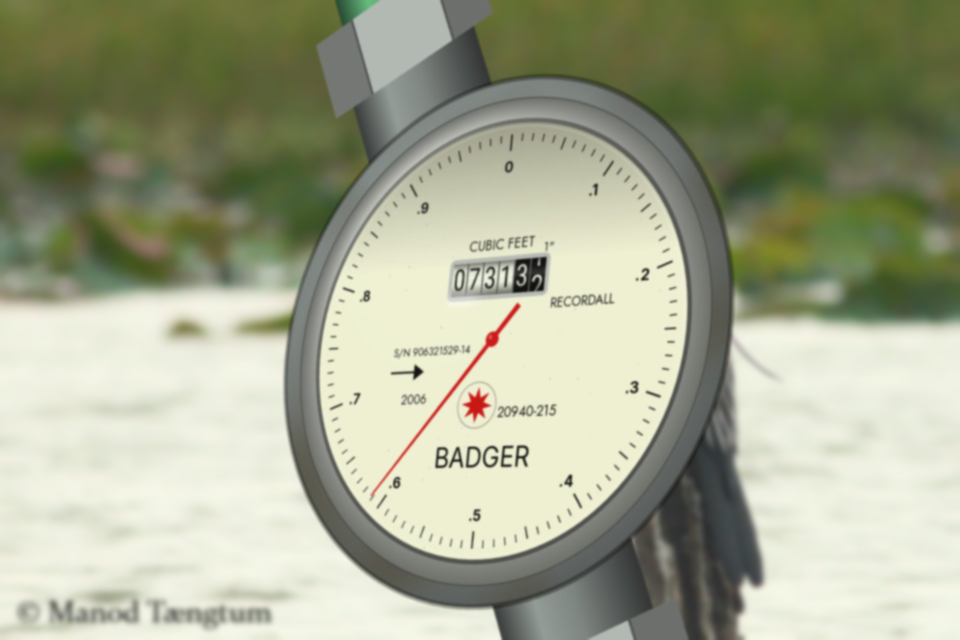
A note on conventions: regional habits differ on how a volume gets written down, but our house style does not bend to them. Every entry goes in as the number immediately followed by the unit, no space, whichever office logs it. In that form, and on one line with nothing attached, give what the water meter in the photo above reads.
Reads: 73131.61ft³
